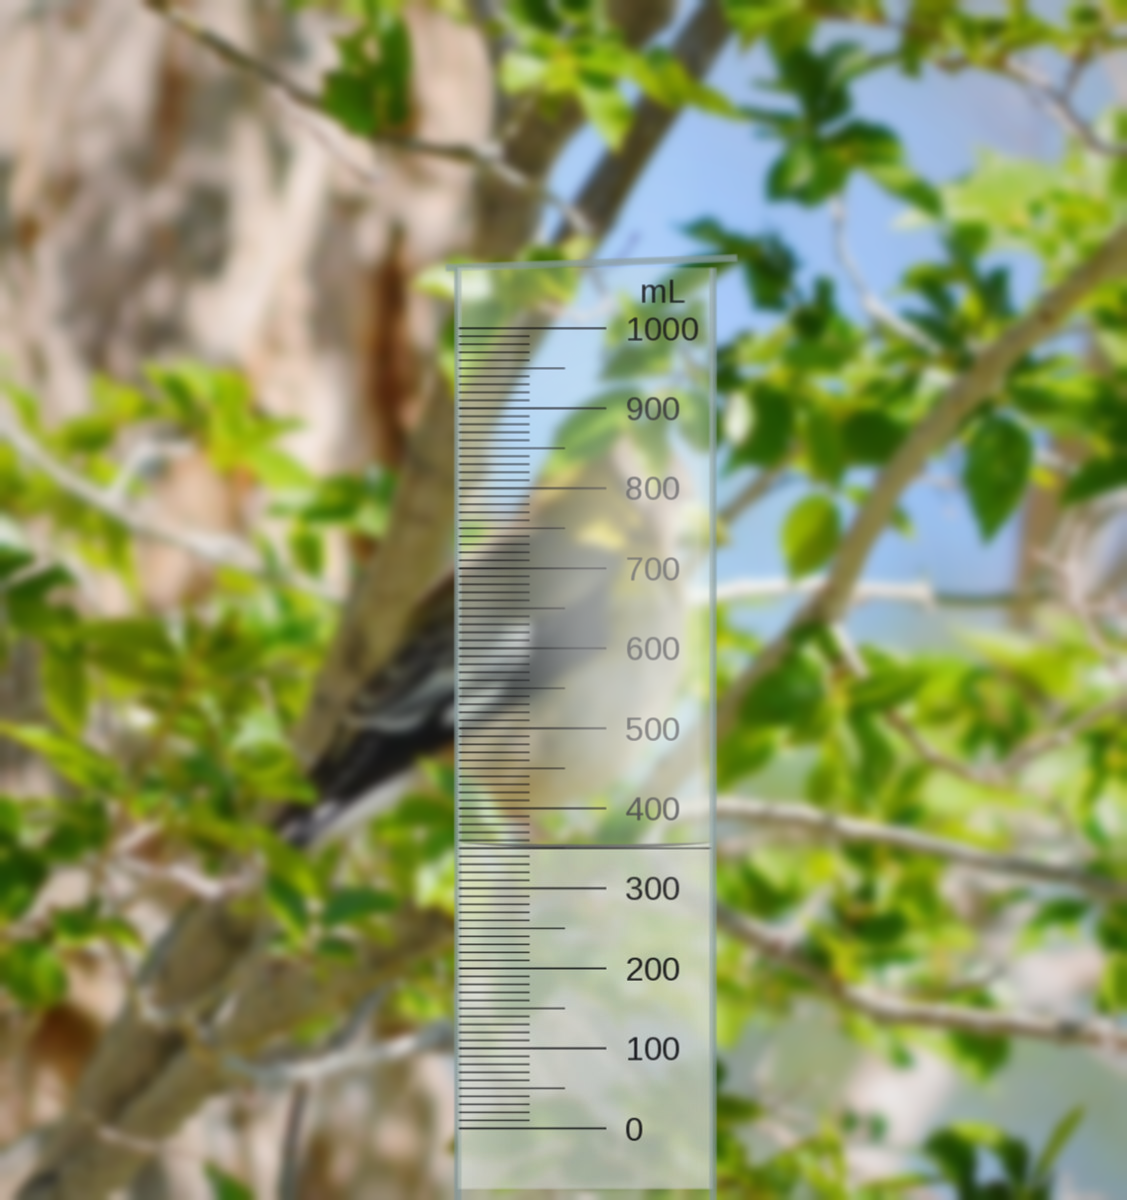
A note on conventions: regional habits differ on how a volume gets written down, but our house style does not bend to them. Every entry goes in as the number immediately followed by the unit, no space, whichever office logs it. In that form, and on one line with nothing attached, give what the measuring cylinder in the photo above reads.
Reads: 350mL
